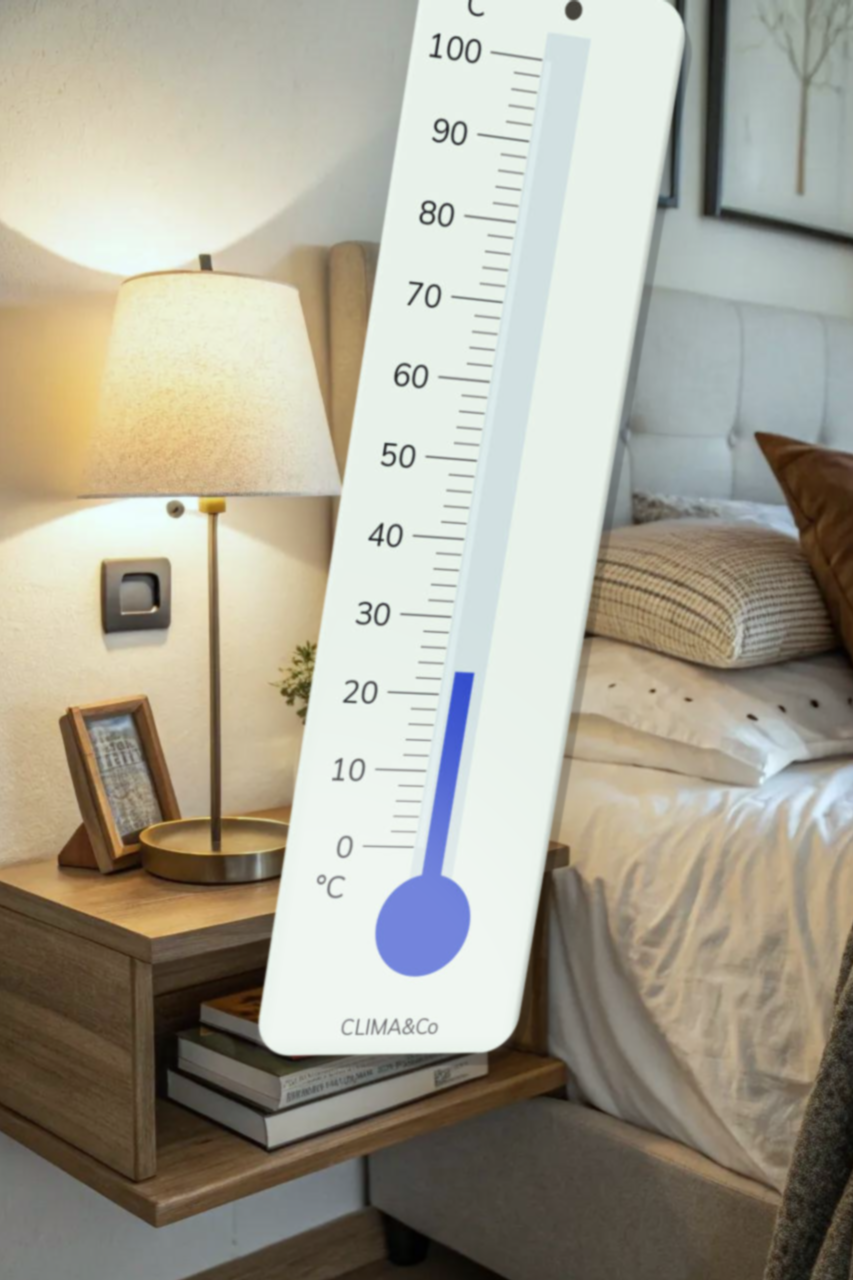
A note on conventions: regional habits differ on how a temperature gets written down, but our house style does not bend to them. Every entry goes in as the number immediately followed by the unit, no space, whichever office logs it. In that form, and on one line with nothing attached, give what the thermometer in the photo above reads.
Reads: 23°C
